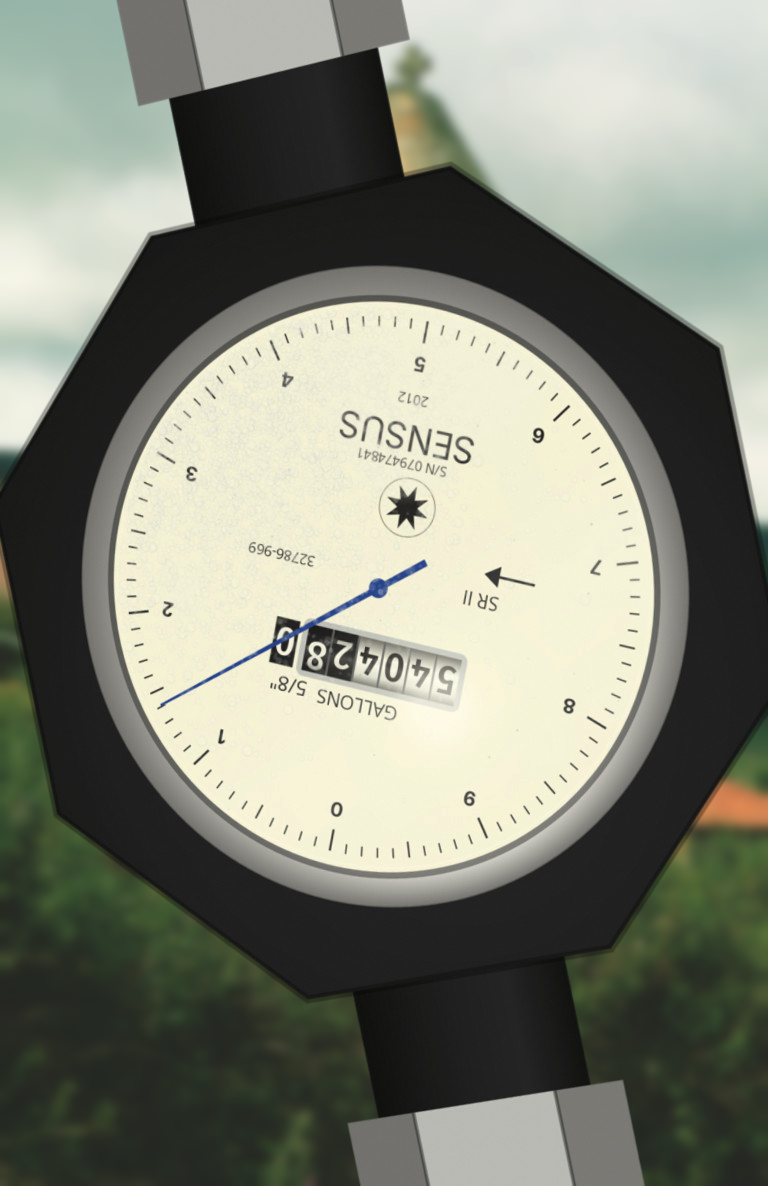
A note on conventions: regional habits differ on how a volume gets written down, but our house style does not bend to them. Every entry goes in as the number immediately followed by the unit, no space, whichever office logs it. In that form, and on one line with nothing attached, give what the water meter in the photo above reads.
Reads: 5404281.4gal
